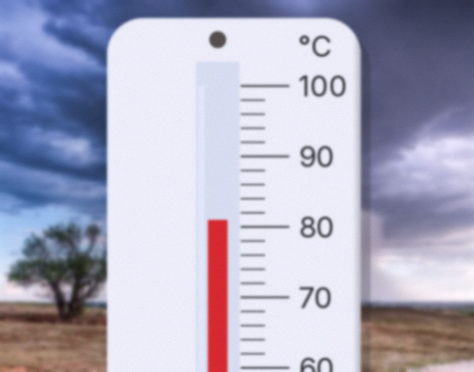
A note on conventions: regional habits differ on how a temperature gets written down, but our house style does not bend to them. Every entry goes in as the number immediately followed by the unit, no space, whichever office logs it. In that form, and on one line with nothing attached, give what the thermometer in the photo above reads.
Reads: 81°C
